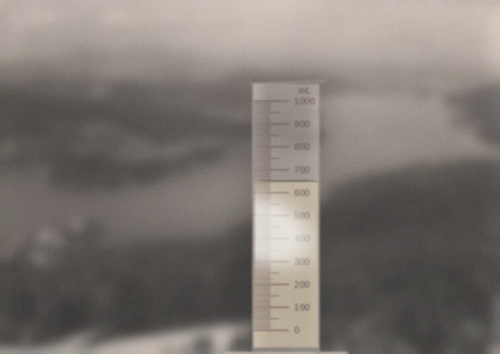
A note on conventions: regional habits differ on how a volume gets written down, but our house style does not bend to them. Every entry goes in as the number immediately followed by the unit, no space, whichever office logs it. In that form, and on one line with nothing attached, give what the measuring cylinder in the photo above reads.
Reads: 650mL
